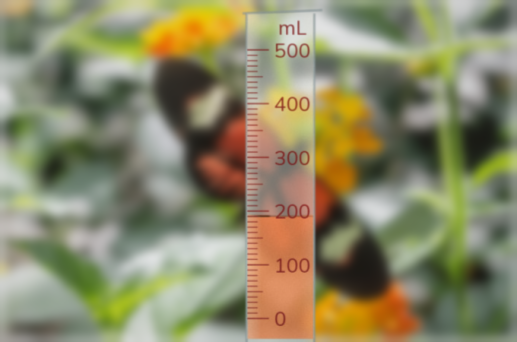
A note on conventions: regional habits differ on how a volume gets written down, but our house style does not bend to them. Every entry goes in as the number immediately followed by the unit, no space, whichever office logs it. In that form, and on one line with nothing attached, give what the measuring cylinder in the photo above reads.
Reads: 190mL
